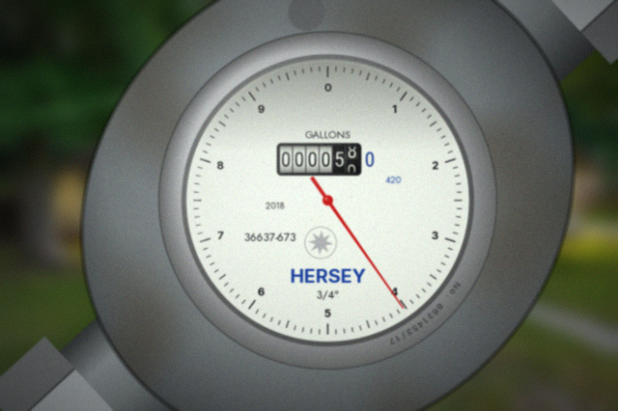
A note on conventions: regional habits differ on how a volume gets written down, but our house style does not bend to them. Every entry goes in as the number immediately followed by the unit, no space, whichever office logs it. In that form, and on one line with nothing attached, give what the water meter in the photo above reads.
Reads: 584.0gal
